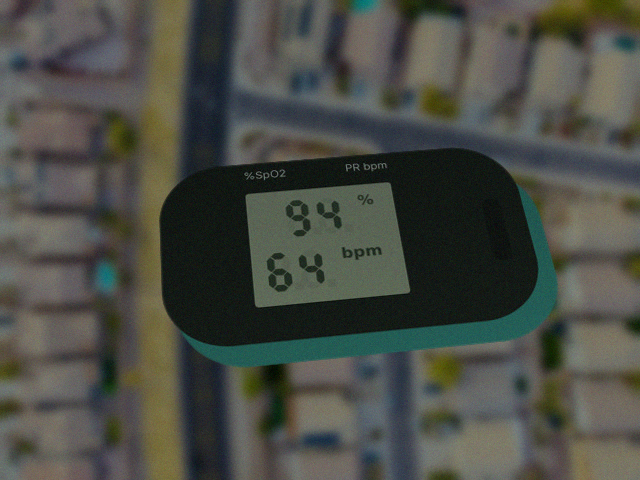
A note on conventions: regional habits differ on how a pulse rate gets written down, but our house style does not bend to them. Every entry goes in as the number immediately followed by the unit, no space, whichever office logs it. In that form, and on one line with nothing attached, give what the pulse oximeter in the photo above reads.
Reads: 64bpm
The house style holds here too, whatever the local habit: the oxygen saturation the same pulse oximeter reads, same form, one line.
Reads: 94%
